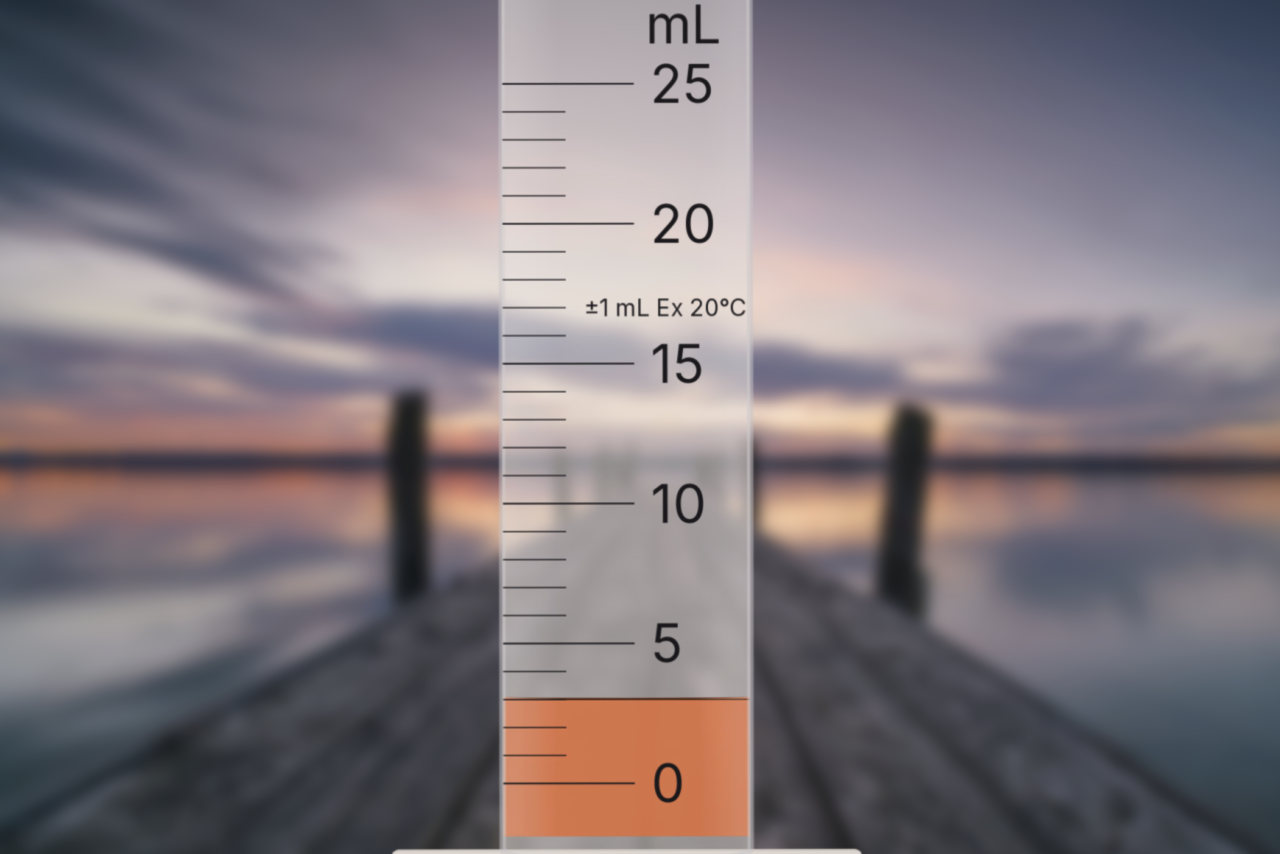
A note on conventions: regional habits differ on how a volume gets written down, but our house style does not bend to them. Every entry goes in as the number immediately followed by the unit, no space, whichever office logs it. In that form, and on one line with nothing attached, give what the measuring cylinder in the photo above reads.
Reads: 3mL
